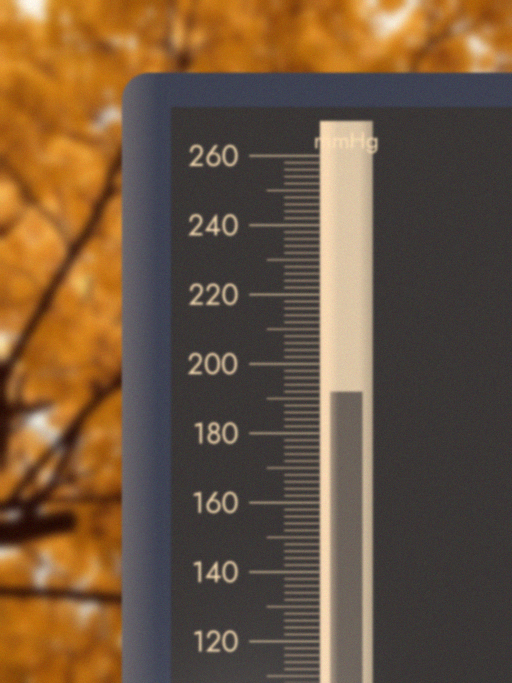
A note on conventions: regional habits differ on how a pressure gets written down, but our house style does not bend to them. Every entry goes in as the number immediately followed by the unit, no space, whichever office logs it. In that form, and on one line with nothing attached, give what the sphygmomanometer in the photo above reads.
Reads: 192mmHg
